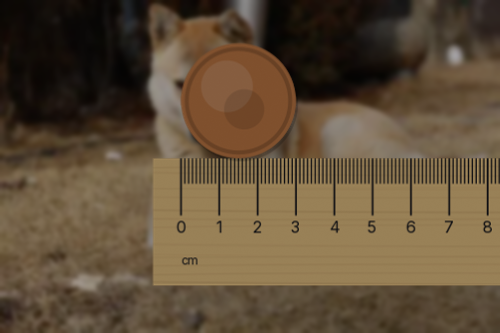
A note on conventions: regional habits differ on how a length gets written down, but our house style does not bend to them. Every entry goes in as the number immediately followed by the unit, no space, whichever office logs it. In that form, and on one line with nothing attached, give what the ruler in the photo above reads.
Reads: 3cm
